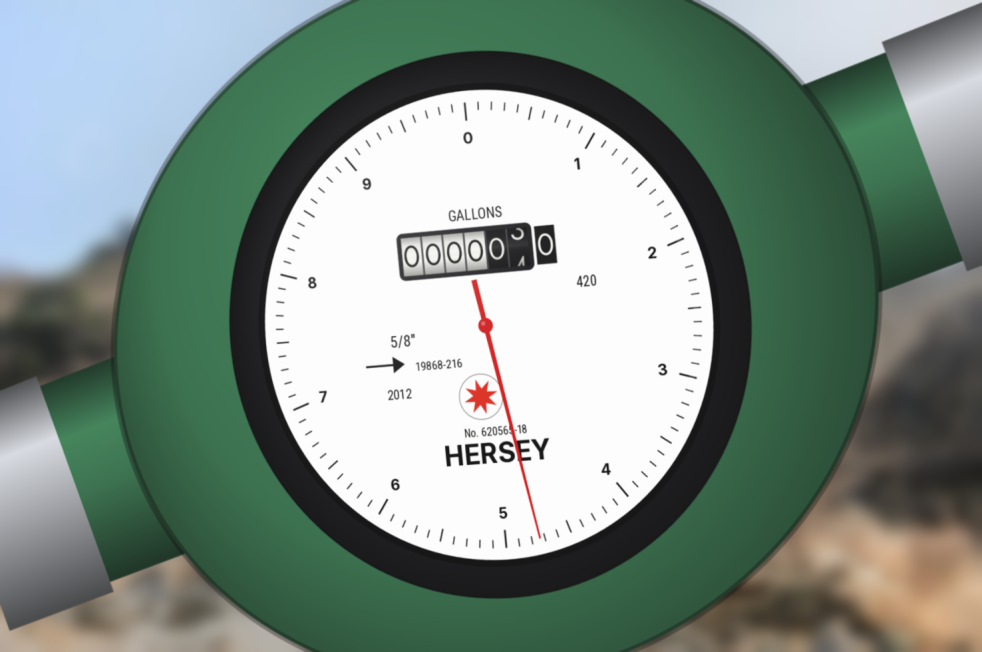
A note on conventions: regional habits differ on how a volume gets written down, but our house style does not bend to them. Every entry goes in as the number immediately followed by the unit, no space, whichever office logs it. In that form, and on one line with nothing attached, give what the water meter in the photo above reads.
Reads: 34.7gal
